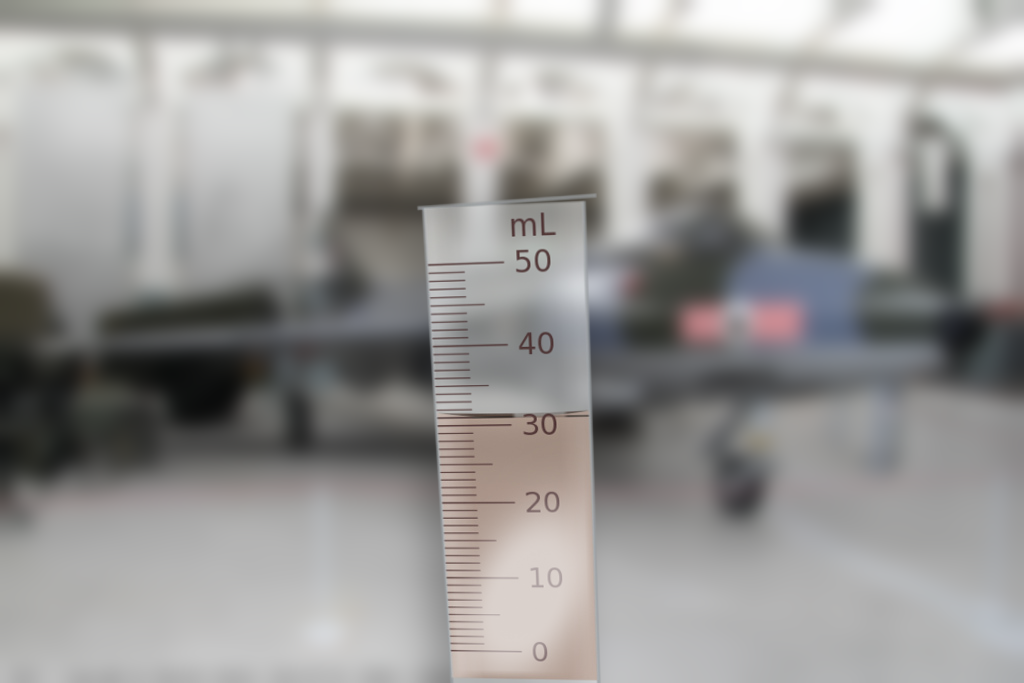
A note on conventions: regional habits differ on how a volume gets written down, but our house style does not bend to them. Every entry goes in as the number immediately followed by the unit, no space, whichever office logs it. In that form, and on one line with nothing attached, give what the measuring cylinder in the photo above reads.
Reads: 31mL
